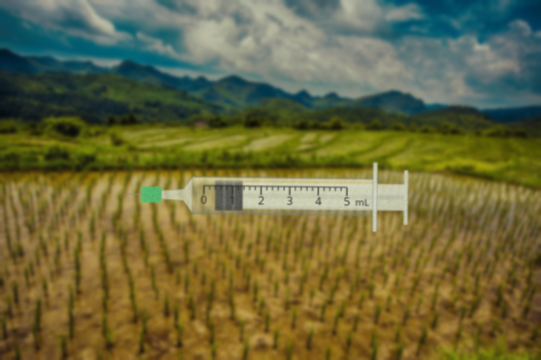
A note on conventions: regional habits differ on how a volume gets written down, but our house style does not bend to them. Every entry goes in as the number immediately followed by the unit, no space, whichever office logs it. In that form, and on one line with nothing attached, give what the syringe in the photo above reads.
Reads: 0.4mL
